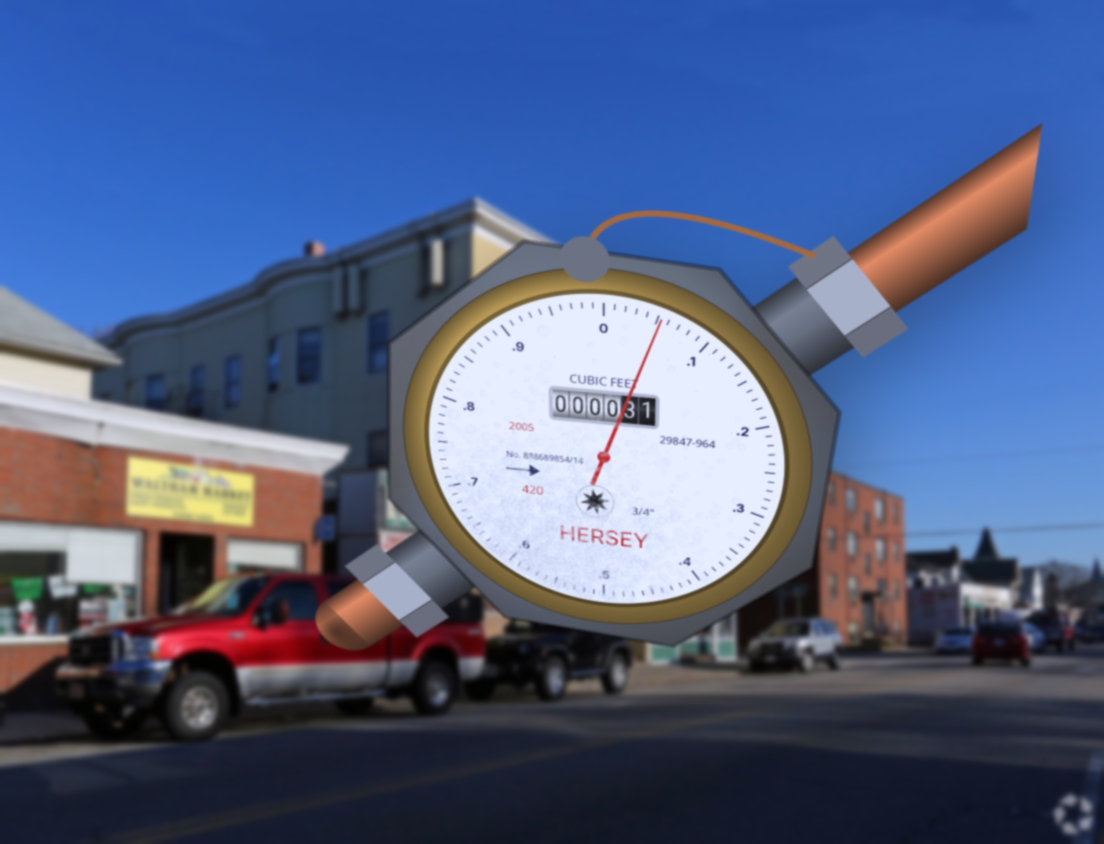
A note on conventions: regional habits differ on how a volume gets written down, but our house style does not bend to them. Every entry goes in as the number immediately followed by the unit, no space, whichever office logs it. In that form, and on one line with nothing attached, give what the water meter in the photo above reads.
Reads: 31.05ft³
